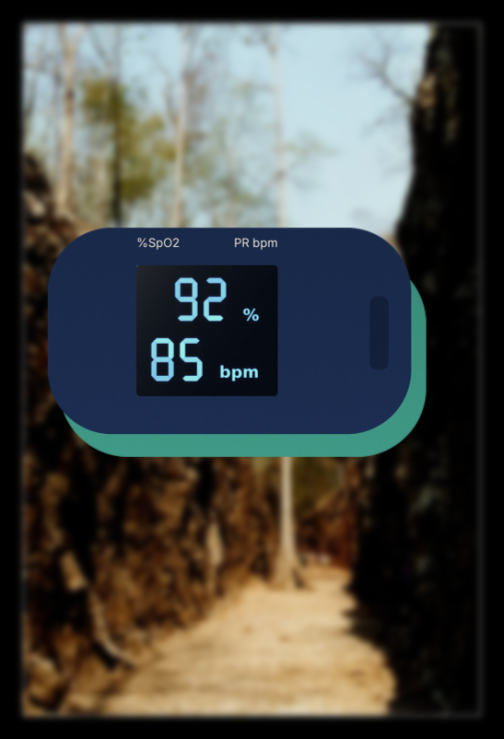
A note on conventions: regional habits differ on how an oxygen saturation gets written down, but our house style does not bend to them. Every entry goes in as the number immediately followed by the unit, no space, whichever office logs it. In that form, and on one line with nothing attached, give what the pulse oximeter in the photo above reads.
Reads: 92%
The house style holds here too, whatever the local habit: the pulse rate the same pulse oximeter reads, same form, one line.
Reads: 85bpm
